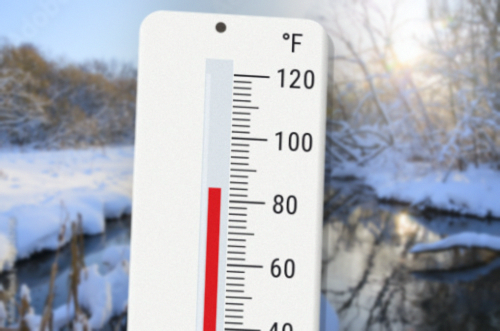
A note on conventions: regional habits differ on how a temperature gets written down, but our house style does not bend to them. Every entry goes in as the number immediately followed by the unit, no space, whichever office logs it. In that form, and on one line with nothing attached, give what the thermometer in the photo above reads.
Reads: 84°F
